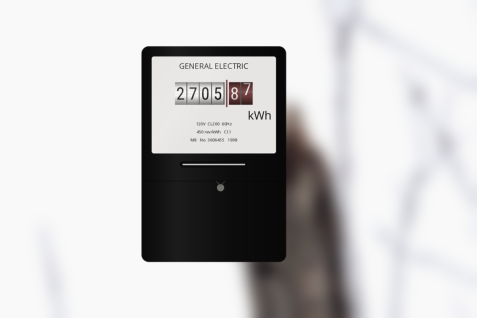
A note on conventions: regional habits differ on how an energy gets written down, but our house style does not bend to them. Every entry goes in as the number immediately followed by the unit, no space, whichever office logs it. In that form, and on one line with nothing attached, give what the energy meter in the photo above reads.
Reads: 2705.87kWh
